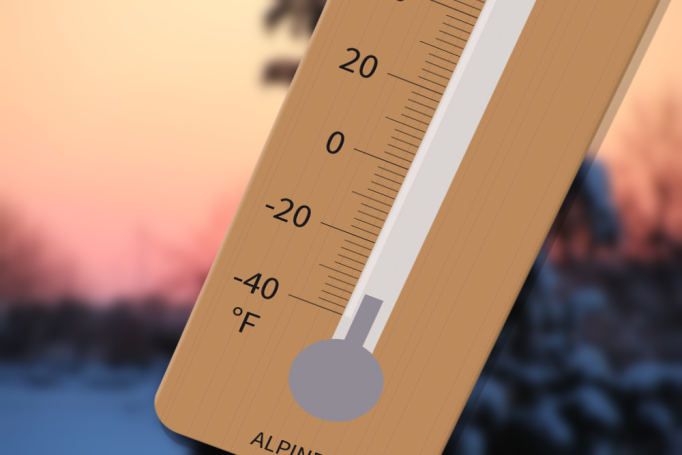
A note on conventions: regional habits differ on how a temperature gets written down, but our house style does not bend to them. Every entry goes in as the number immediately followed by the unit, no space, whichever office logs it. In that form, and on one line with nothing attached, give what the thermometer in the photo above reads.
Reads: -33°F
